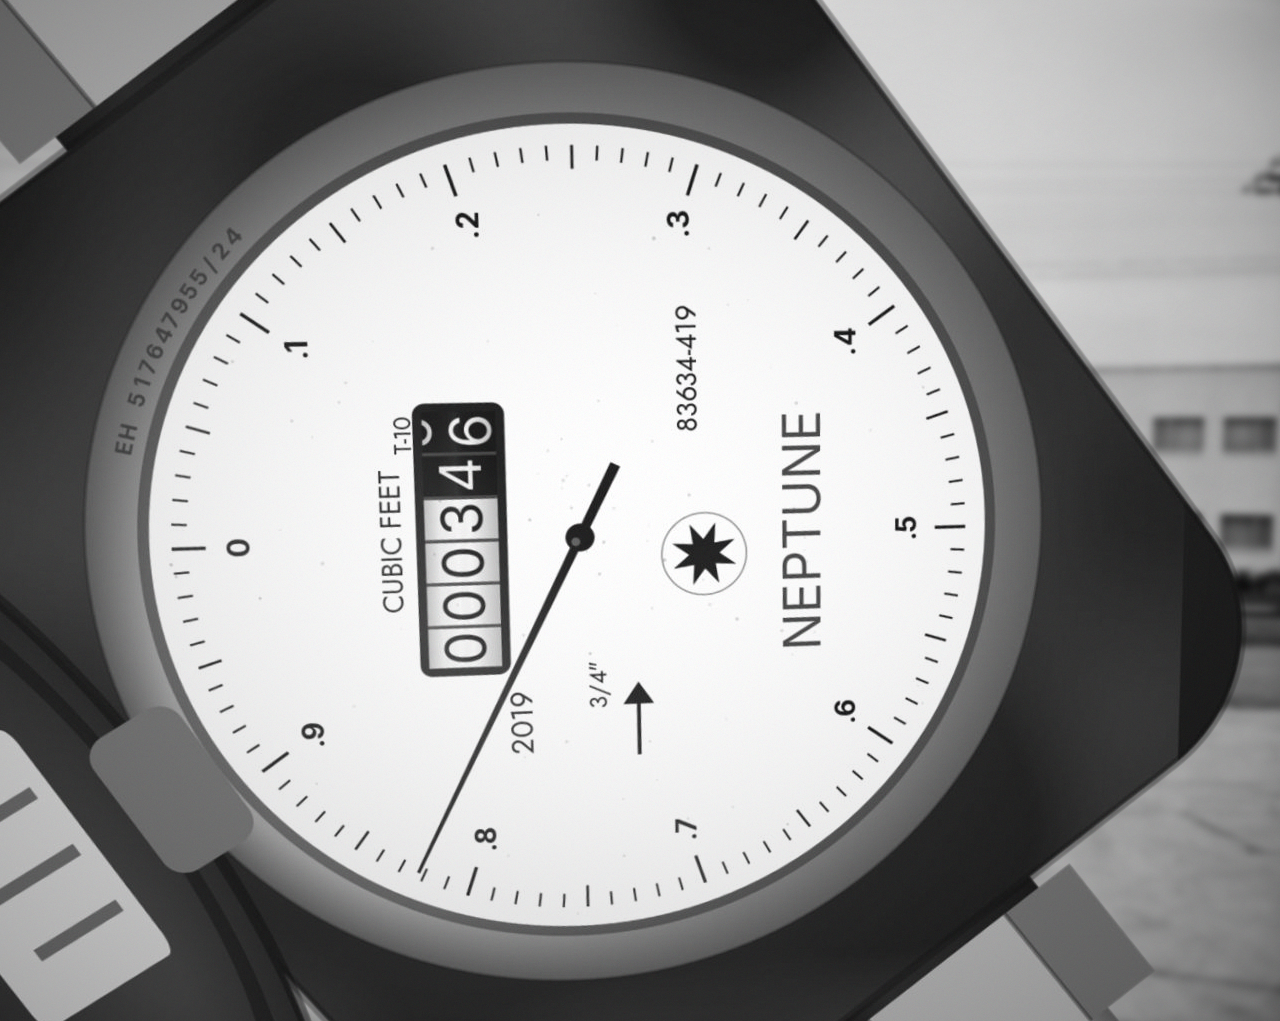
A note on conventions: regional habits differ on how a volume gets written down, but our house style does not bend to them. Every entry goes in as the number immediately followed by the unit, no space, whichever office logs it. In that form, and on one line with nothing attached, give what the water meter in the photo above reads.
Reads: 345.82ft³
